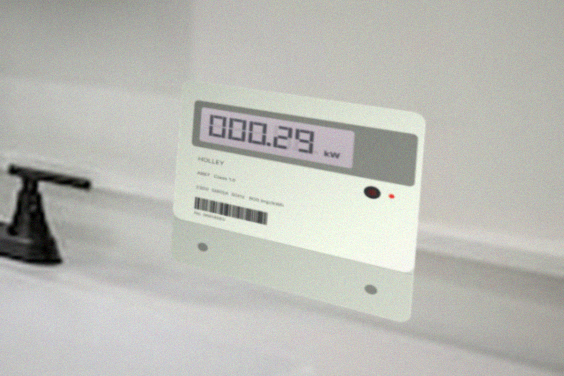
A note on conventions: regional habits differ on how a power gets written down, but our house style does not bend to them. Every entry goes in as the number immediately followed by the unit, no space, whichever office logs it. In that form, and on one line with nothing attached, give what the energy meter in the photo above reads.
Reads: 0.29kW
